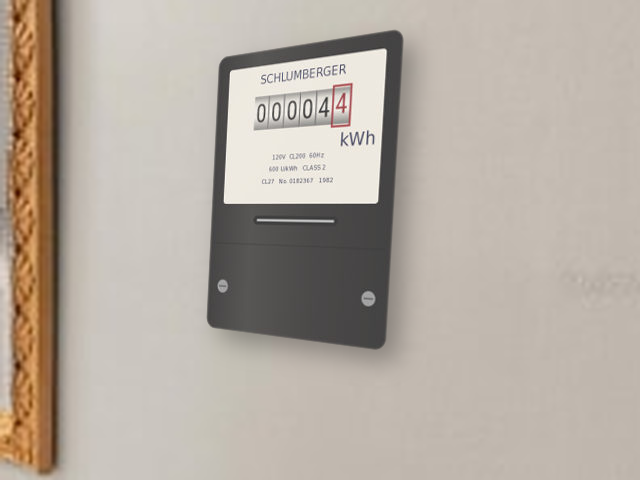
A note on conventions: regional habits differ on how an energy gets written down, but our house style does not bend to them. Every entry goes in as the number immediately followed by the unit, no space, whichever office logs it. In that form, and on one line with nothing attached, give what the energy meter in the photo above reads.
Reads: 4.4kWh
